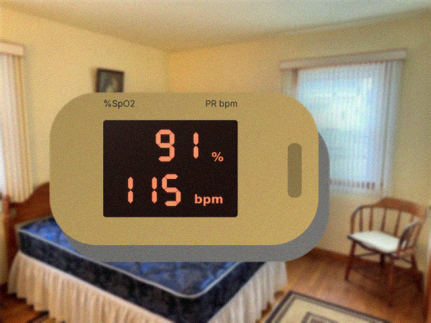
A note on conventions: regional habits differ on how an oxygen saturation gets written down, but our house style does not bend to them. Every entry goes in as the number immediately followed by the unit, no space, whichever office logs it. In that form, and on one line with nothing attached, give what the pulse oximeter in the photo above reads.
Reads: 91%
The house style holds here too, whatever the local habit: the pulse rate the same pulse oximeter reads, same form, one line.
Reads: 115bpm
